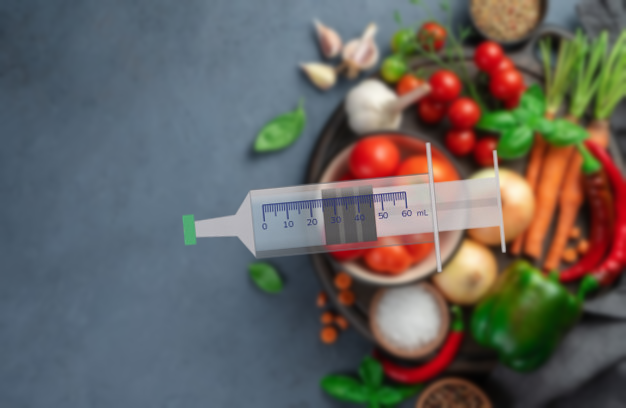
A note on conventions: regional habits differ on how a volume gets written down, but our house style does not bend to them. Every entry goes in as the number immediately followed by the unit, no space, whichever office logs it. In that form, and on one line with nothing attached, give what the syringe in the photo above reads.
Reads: 25mL
